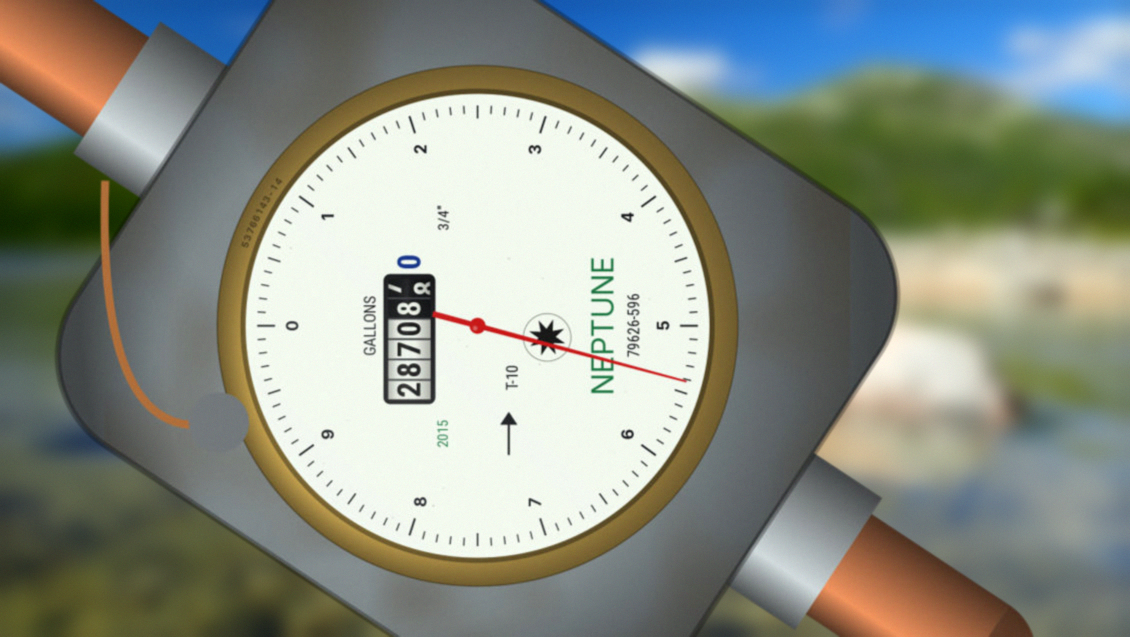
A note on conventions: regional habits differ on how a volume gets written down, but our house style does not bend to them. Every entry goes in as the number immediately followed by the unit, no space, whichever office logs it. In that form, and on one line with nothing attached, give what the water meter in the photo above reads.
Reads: 2870875.4gal
